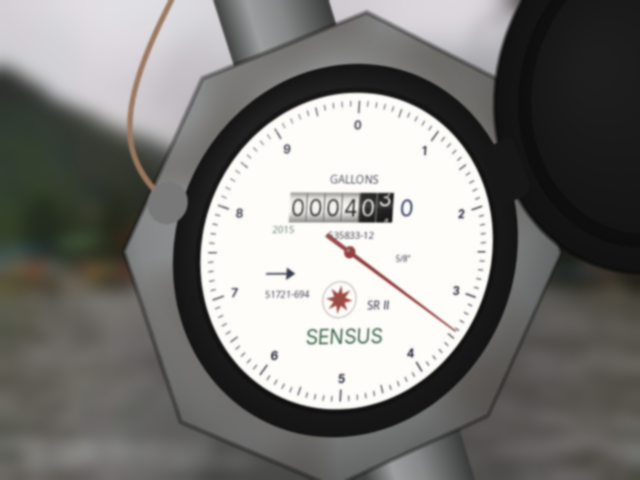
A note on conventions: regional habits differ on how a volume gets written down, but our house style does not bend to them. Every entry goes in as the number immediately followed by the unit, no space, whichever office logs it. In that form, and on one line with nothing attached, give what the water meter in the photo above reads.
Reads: 4033.4gal
